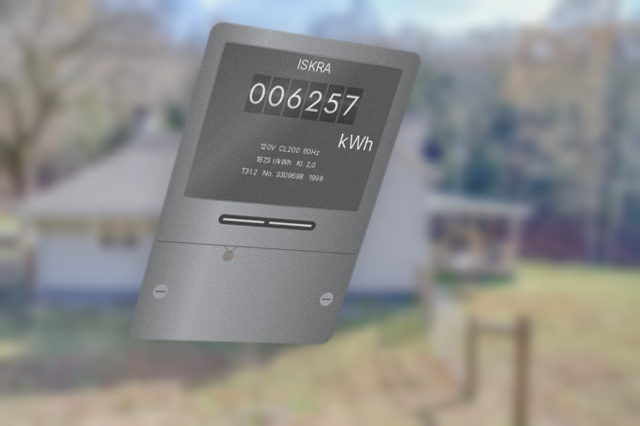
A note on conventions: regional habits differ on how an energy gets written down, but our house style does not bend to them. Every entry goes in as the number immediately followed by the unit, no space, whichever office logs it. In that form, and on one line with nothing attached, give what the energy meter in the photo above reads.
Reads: 6257kWh
